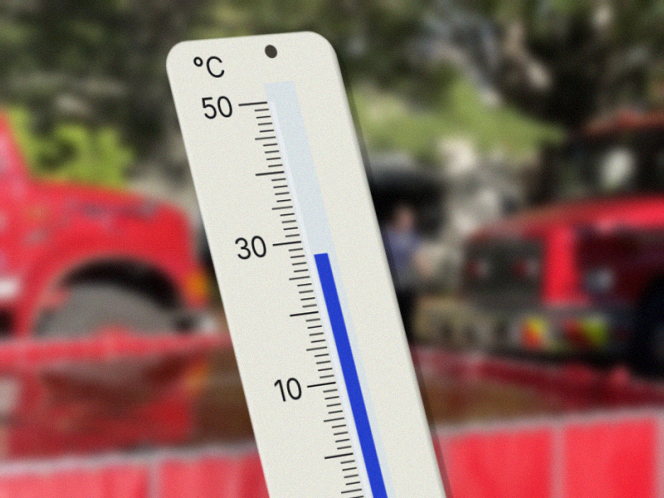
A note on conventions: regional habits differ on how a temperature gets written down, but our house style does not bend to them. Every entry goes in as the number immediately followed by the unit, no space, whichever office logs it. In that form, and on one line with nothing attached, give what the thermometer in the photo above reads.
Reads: 28°C
